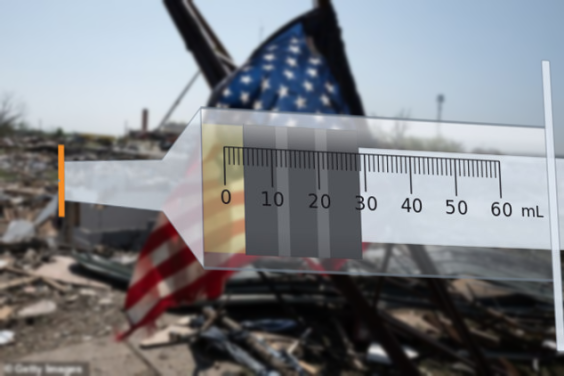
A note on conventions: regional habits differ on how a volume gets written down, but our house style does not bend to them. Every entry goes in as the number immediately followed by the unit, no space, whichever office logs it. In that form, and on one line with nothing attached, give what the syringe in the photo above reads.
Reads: 4mL
